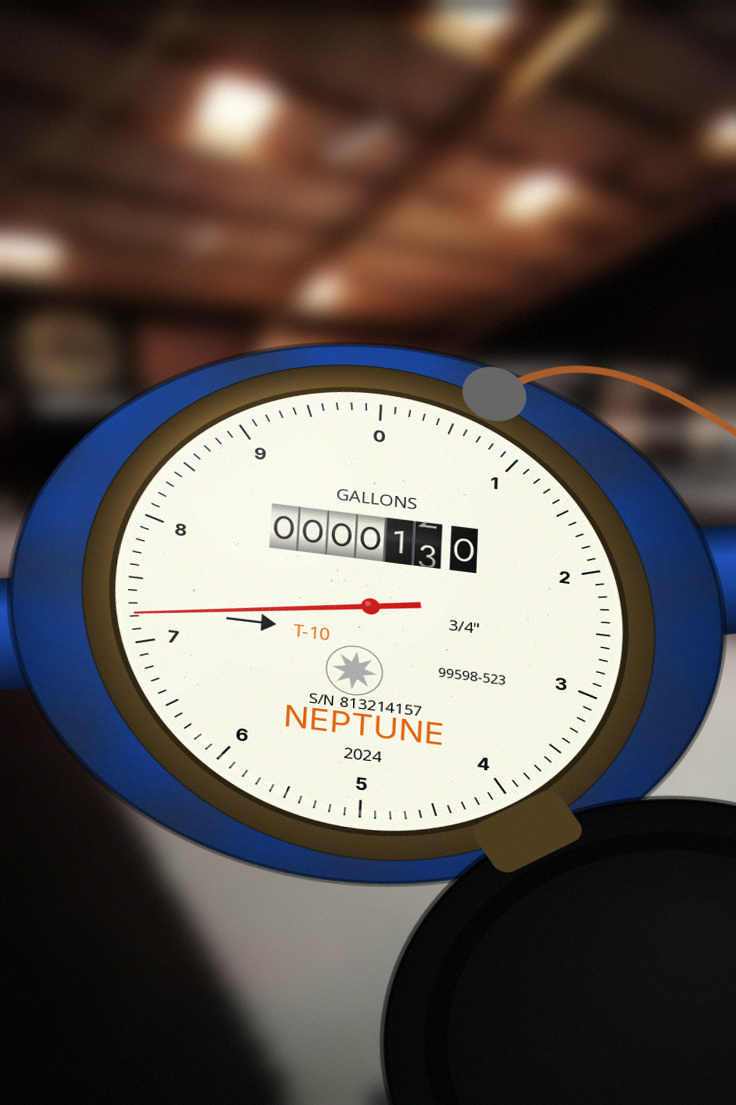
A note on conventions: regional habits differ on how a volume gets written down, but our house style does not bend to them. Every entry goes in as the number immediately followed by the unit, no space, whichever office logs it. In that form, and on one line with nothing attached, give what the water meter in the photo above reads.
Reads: 127.2gal
